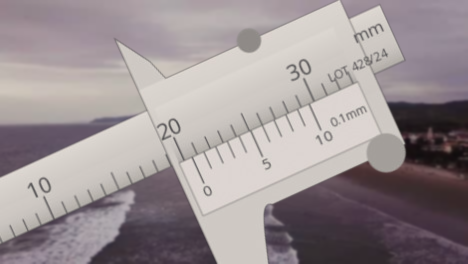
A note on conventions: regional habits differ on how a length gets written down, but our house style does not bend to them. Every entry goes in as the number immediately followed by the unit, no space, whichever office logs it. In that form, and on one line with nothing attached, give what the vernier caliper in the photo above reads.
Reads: 20.6mm
